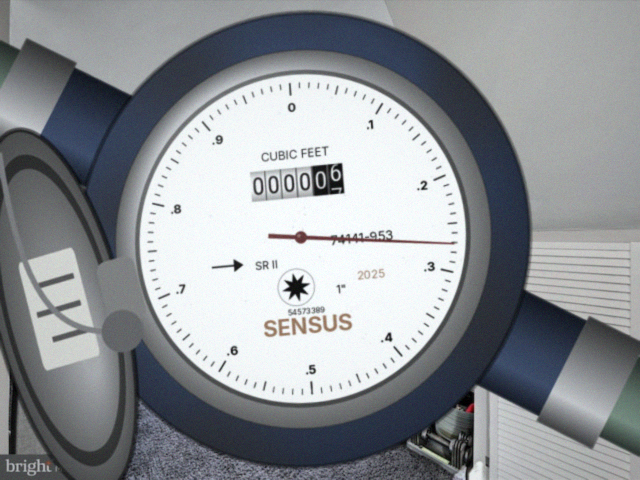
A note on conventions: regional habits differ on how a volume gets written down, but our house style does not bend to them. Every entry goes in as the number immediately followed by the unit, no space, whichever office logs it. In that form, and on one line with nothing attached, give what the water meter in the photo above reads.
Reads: 6.27ft³
